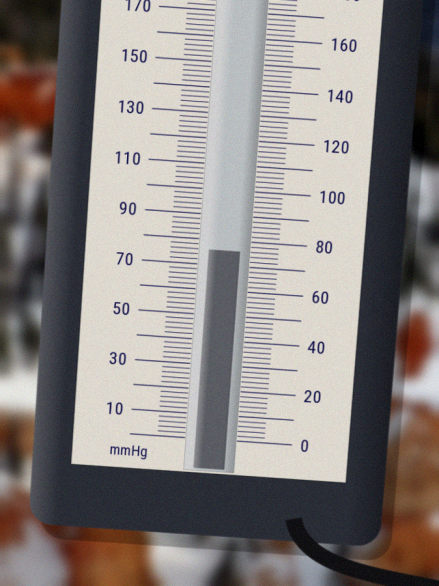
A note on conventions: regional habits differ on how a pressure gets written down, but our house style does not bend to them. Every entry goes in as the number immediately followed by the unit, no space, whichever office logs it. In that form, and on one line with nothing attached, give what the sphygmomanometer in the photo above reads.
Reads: 76mmHg
